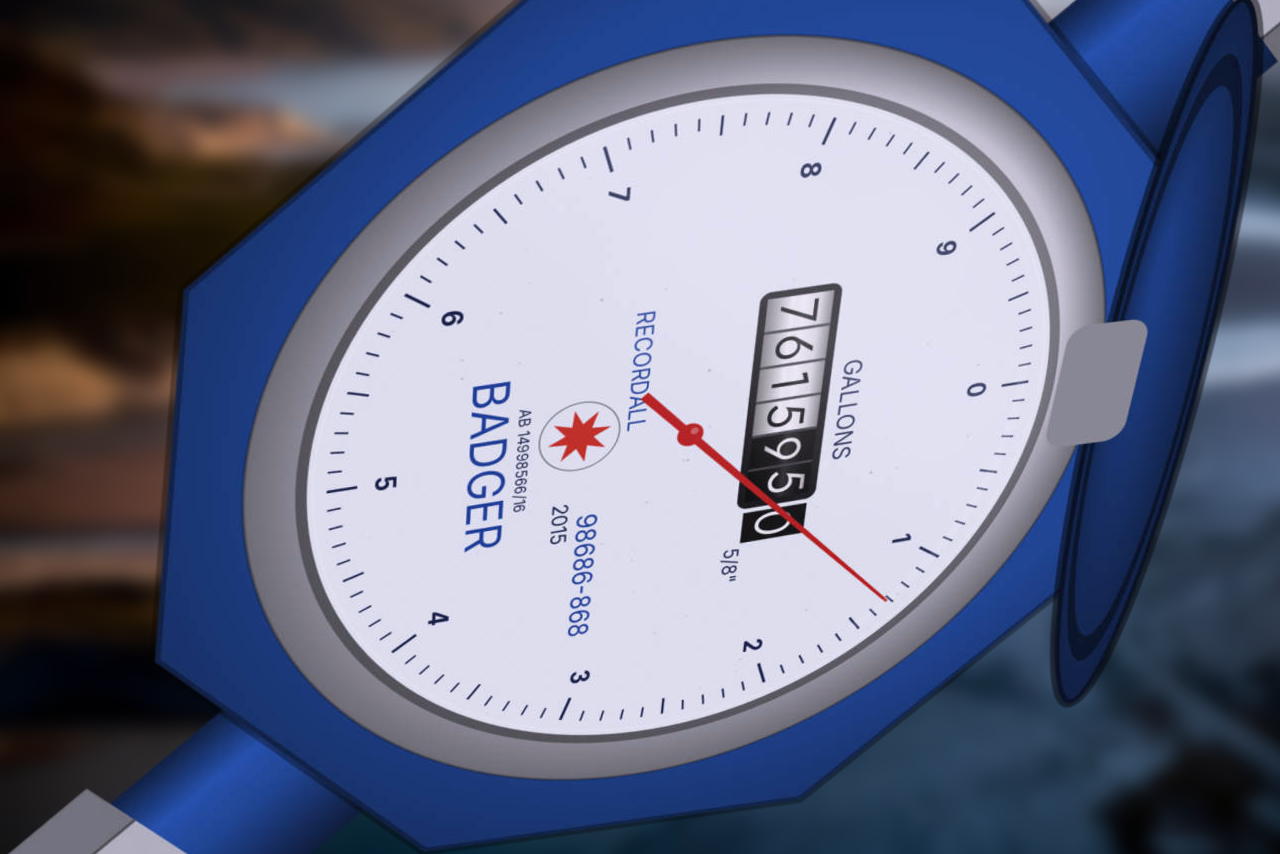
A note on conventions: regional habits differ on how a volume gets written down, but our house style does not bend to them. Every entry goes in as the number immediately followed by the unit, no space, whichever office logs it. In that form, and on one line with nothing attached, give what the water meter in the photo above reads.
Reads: 7615951.3gal
